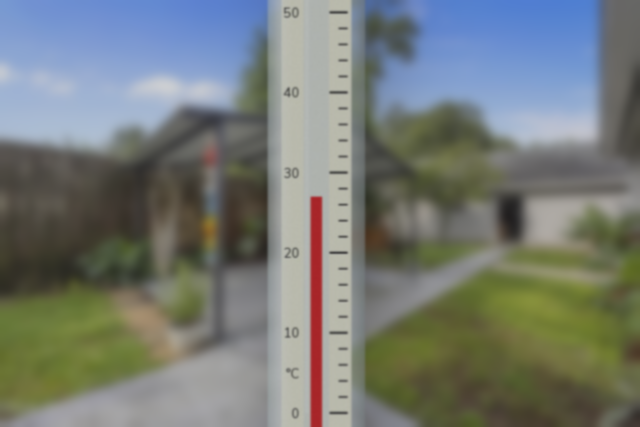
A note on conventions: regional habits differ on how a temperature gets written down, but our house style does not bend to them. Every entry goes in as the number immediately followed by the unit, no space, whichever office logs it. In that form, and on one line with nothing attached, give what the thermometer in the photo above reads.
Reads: 27°C
